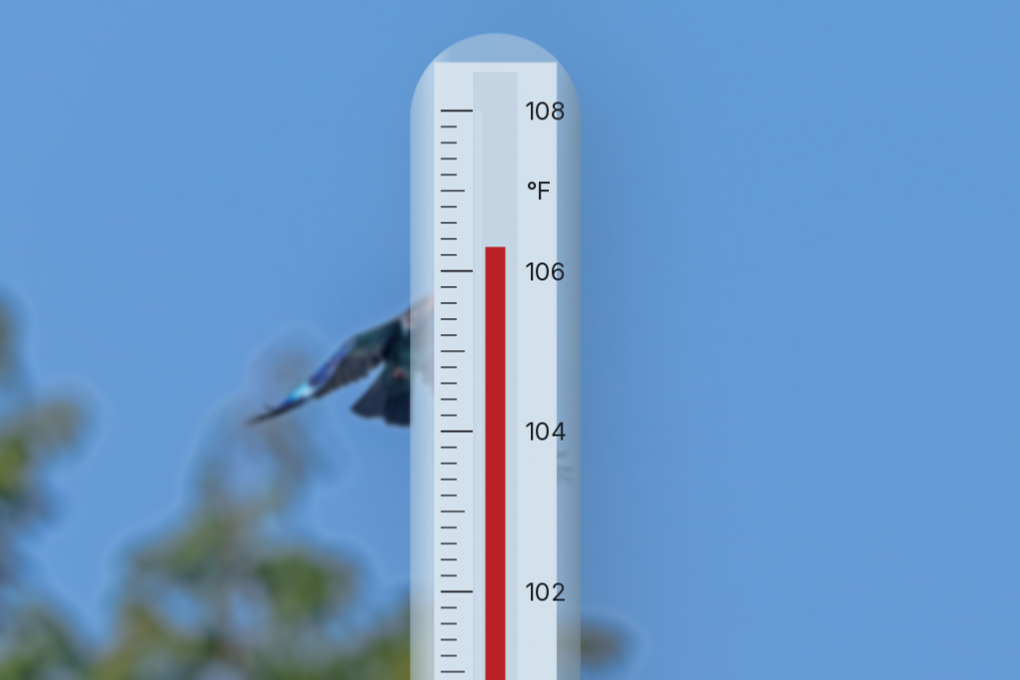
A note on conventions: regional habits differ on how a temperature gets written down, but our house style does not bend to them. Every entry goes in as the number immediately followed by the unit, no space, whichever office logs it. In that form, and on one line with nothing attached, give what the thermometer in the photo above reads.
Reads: 106.3°F
